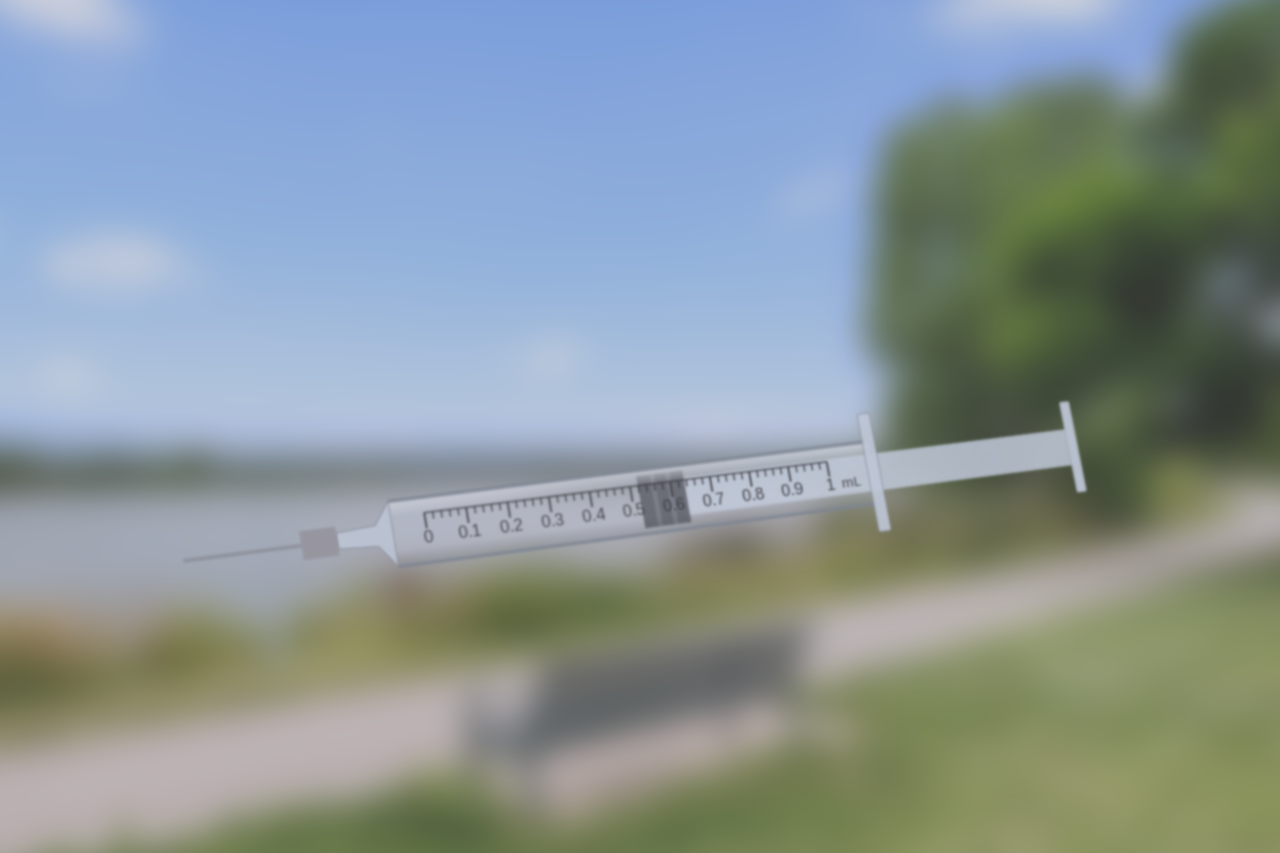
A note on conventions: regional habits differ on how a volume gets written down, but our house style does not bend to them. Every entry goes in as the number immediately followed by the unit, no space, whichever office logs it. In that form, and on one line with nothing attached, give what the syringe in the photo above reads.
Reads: 0.52mL
